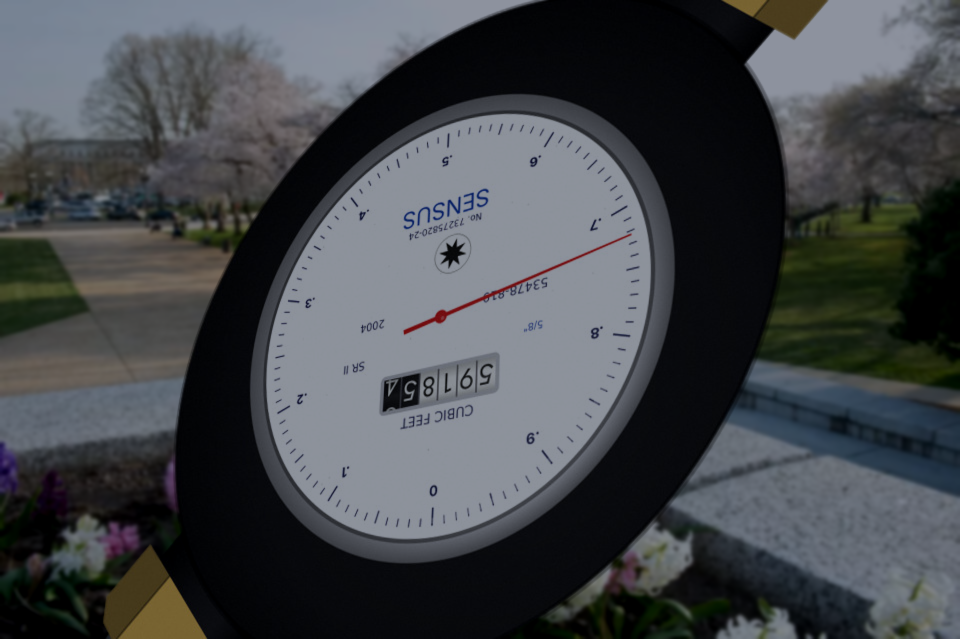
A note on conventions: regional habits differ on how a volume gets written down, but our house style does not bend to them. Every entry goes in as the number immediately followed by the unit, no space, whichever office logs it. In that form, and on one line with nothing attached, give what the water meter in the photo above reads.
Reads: 591853.72ft³
